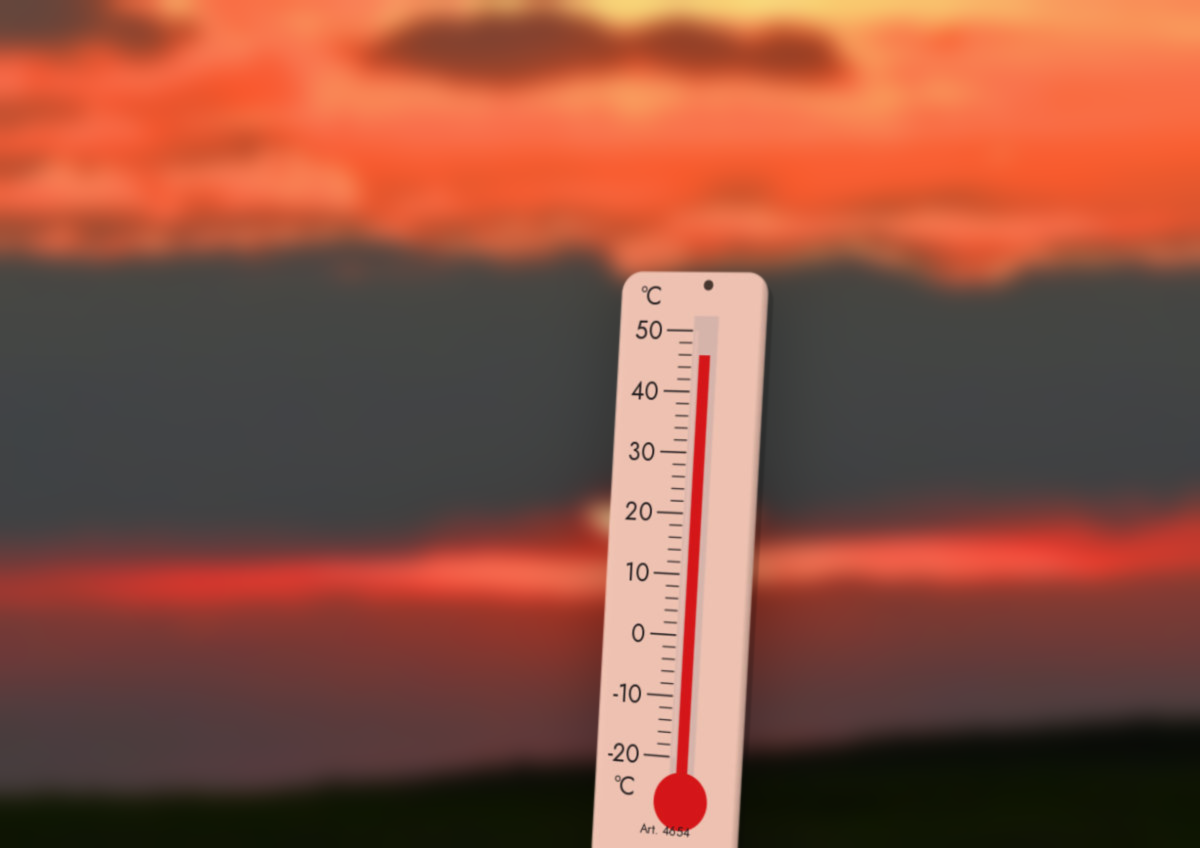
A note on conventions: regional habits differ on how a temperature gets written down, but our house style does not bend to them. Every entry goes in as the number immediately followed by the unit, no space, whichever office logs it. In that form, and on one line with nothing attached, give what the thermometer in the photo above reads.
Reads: 46°C
